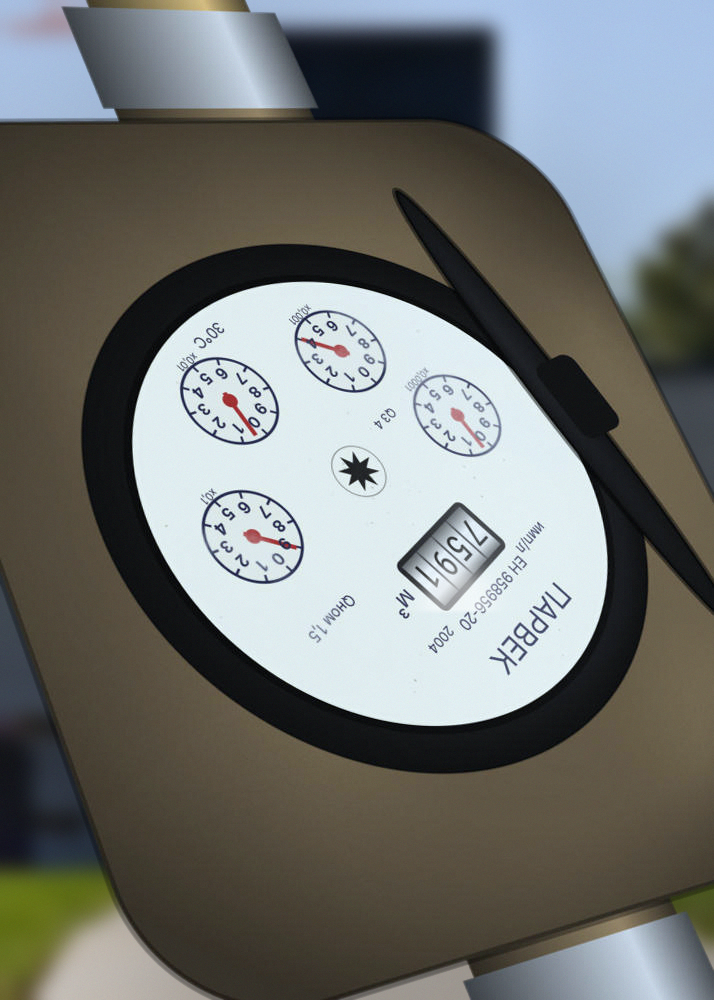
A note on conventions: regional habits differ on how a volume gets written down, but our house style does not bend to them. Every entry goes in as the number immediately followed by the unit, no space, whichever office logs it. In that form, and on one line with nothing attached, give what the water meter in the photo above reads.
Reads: 7590.9040m³
